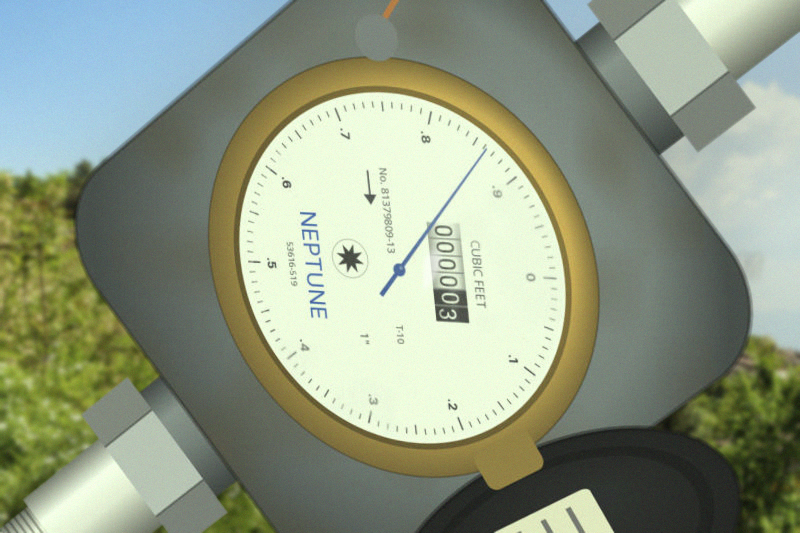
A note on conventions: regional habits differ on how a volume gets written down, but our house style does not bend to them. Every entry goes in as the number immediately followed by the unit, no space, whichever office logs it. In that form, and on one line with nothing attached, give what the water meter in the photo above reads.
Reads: 2.86ft³
